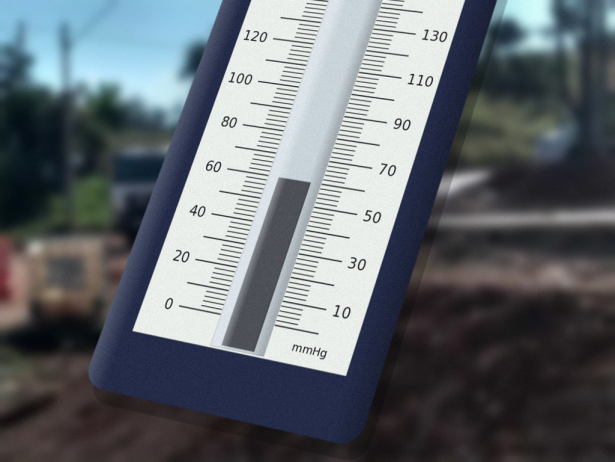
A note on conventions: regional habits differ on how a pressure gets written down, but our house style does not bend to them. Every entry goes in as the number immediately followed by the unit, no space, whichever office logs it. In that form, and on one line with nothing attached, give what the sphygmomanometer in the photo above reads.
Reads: 60mmHg
